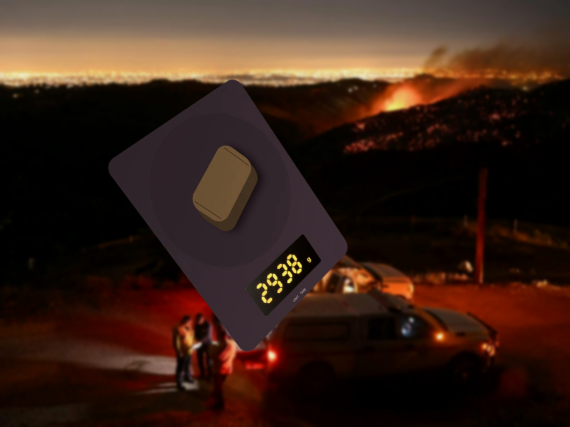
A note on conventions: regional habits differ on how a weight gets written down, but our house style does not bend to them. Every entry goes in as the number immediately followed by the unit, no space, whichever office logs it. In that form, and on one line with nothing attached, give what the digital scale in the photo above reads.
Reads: 2938g
